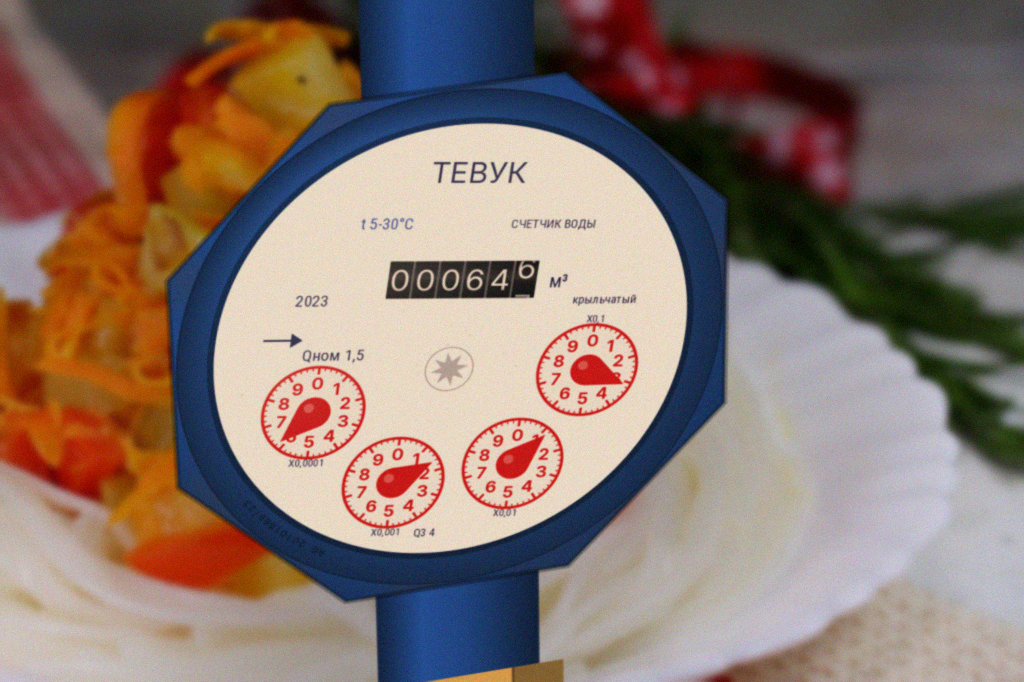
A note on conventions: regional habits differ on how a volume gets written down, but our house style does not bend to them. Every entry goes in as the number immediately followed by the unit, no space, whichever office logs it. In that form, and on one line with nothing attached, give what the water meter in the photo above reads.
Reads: 646.3116m³
